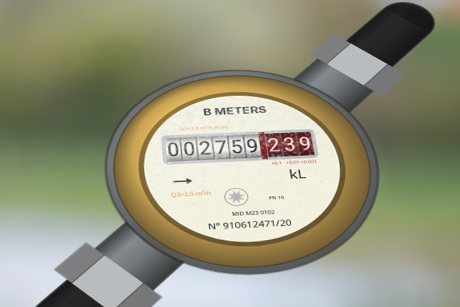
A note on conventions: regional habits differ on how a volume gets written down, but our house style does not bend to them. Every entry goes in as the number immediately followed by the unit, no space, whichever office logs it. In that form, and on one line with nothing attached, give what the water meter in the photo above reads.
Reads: 2759.239kL
